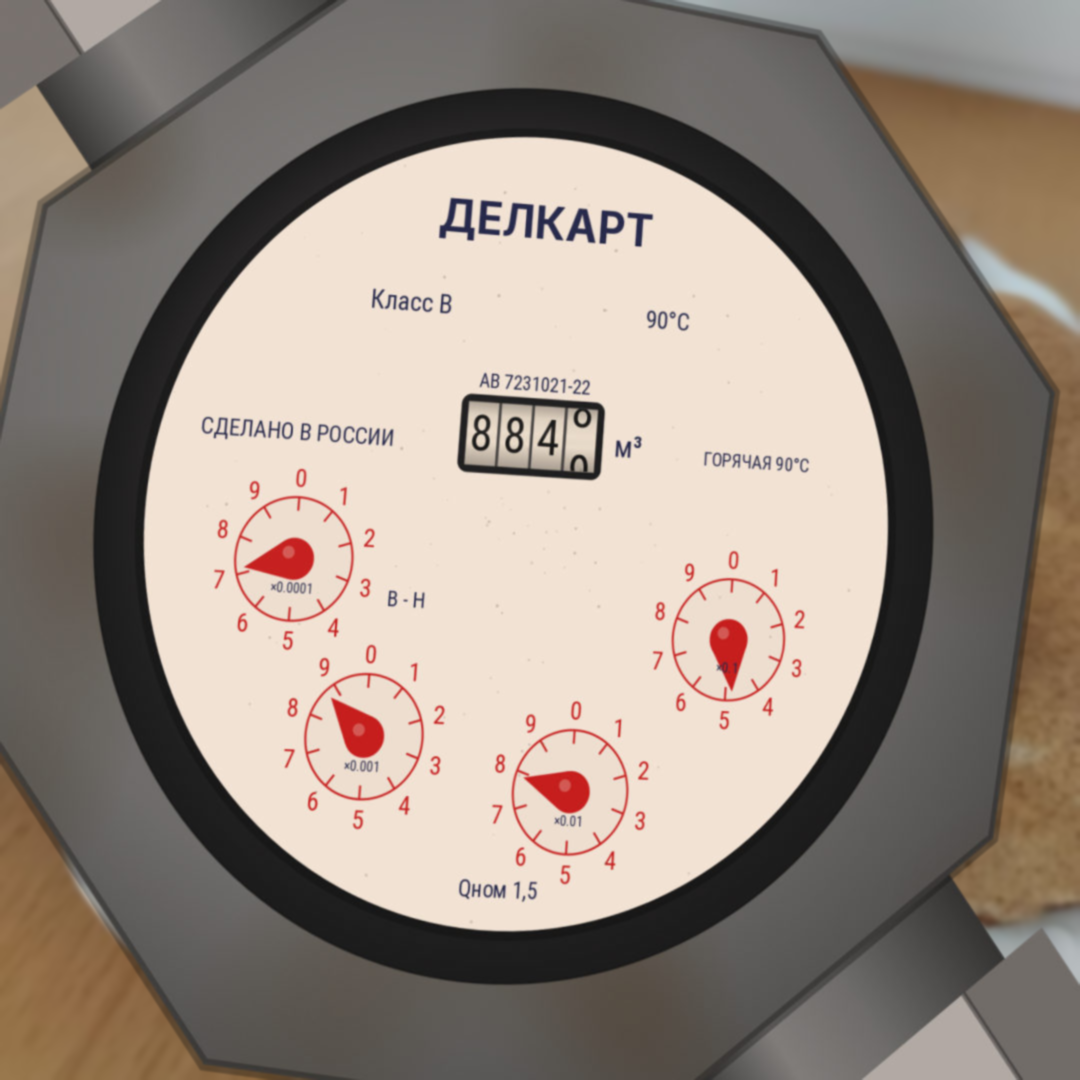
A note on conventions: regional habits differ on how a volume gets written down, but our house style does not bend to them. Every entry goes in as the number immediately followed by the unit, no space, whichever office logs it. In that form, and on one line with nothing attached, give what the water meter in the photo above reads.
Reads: 8848.4787m³
